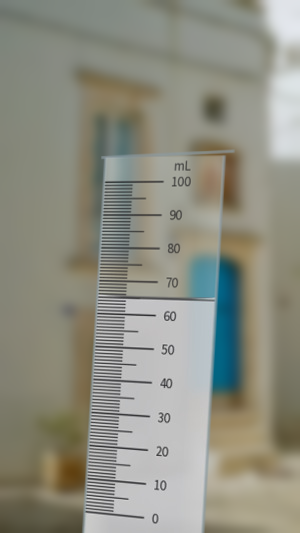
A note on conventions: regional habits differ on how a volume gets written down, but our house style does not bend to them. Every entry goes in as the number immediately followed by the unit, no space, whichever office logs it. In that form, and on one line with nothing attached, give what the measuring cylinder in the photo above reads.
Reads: 65mL
